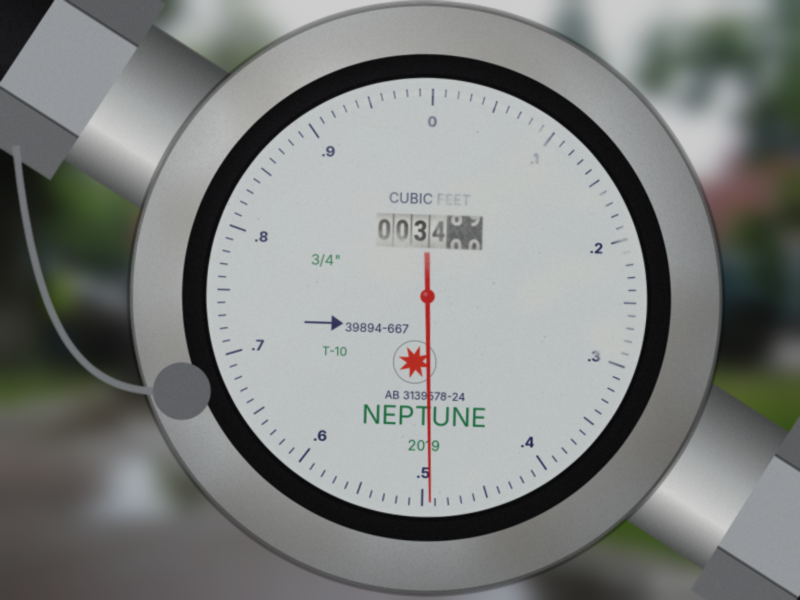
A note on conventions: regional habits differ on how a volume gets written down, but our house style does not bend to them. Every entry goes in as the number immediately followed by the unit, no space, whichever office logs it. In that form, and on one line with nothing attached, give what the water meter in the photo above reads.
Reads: 3489.49ft³
